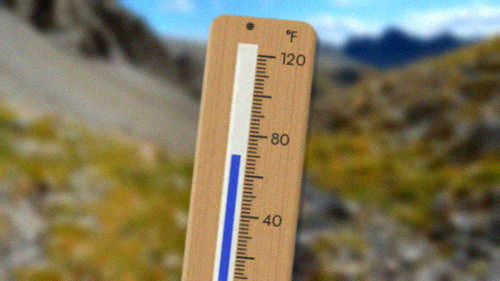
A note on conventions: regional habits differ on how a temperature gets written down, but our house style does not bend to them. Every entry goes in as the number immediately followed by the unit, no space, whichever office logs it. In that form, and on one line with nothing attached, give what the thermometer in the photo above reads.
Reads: 70°F
